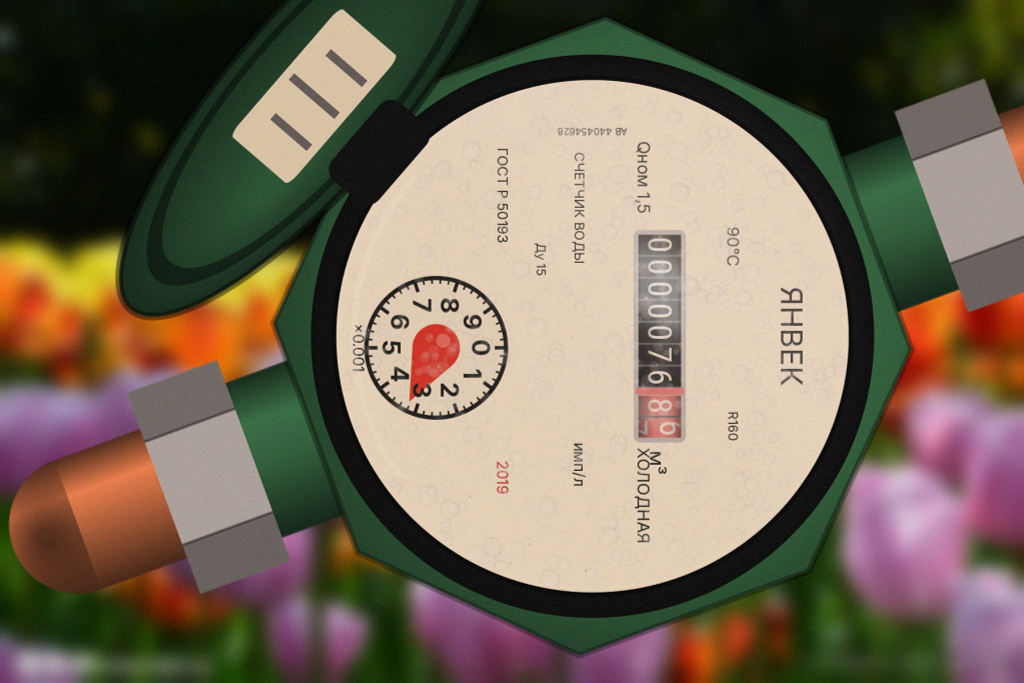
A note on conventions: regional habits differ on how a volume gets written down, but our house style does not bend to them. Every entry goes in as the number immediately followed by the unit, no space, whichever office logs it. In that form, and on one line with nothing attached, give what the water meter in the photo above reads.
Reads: 76.863m³
